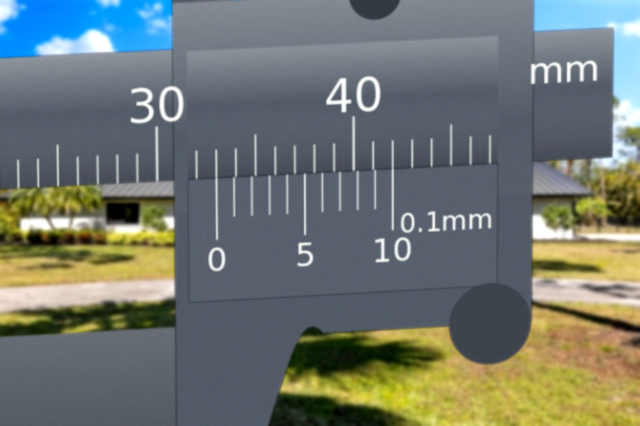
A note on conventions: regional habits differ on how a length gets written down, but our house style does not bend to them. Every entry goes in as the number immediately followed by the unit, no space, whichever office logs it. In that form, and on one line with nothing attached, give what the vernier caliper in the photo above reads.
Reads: 33.0mm
